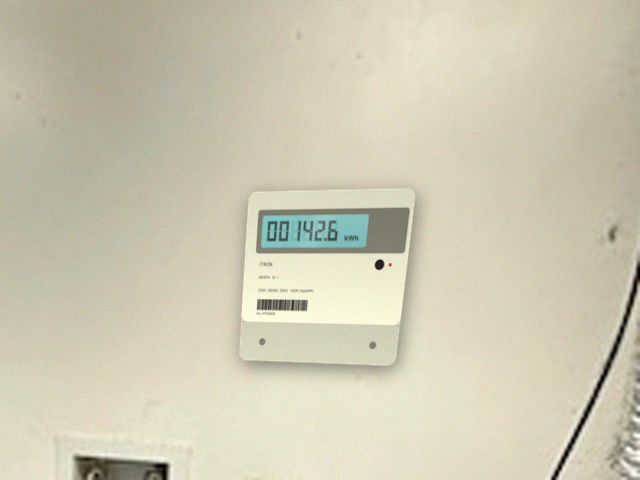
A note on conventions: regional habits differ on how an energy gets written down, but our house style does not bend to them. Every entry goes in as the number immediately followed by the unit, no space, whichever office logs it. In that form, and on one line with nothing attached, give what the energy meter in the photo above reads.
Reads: 142.6kWh
